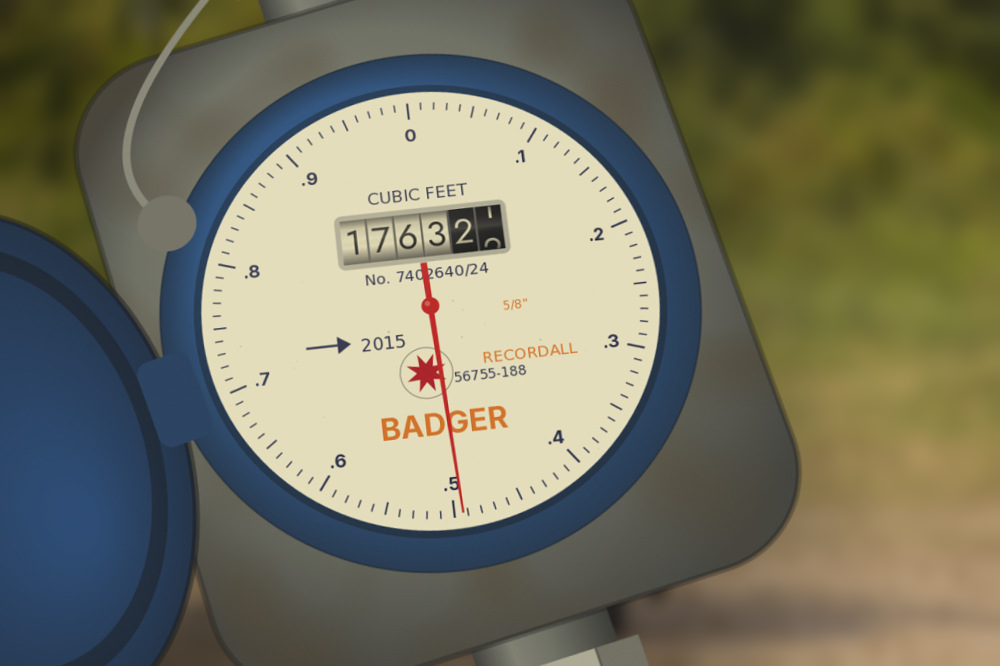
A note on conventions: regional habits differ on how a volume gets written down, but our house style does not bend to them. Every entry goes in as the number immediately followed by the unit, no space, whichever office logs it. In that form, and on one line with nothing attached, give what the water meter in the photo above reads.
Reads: 176321.49ft³
